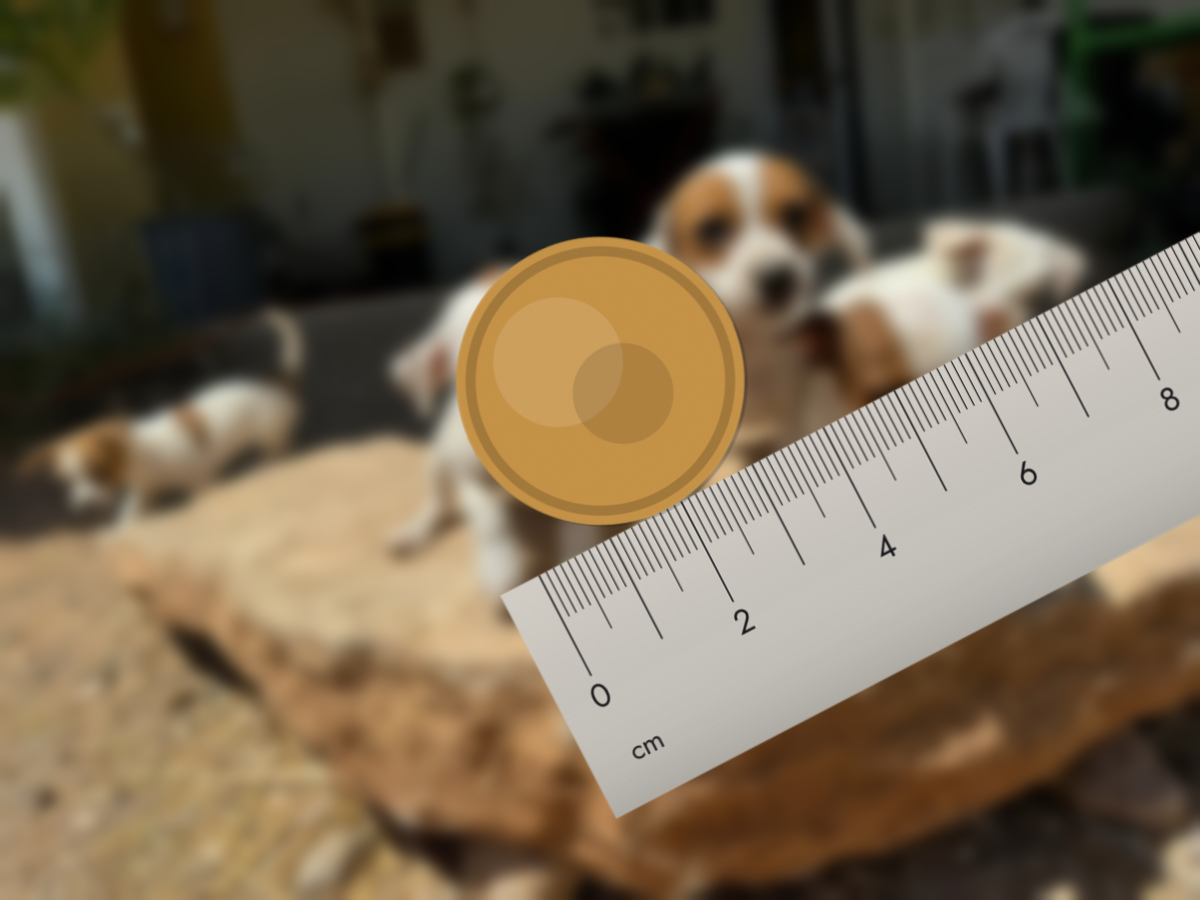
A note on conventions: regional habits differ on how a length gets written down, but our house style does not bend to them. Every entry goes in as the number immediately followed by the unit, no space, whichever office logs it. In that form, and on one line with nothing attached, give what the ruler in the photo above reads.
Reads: 3.6cm
